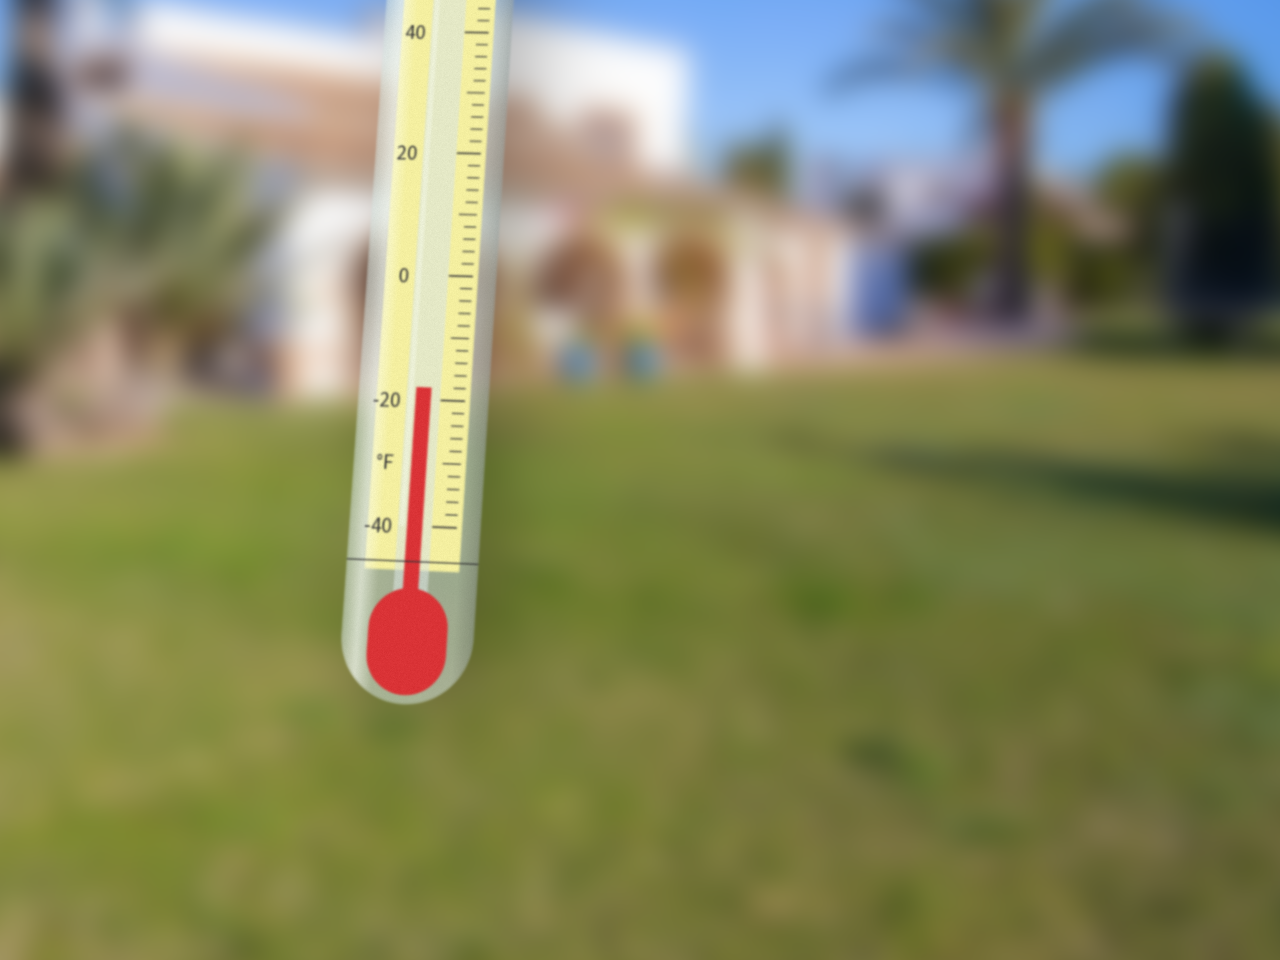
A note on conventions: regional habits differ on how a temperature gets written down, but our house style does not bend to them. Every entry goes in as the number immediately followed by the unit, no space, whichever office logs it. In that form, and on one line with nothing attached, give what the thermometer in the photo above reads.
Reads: -18°F
